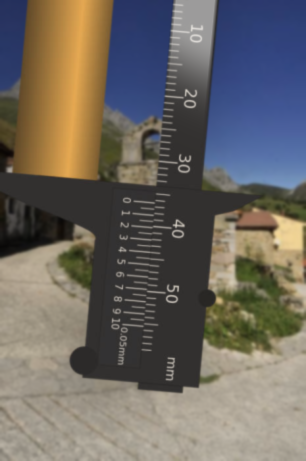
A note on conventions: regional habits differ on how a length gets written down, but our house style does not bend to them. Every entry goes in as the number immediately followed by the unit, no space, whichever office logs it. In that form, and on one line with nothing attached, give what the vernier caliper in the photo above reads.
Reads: 36.4mm
